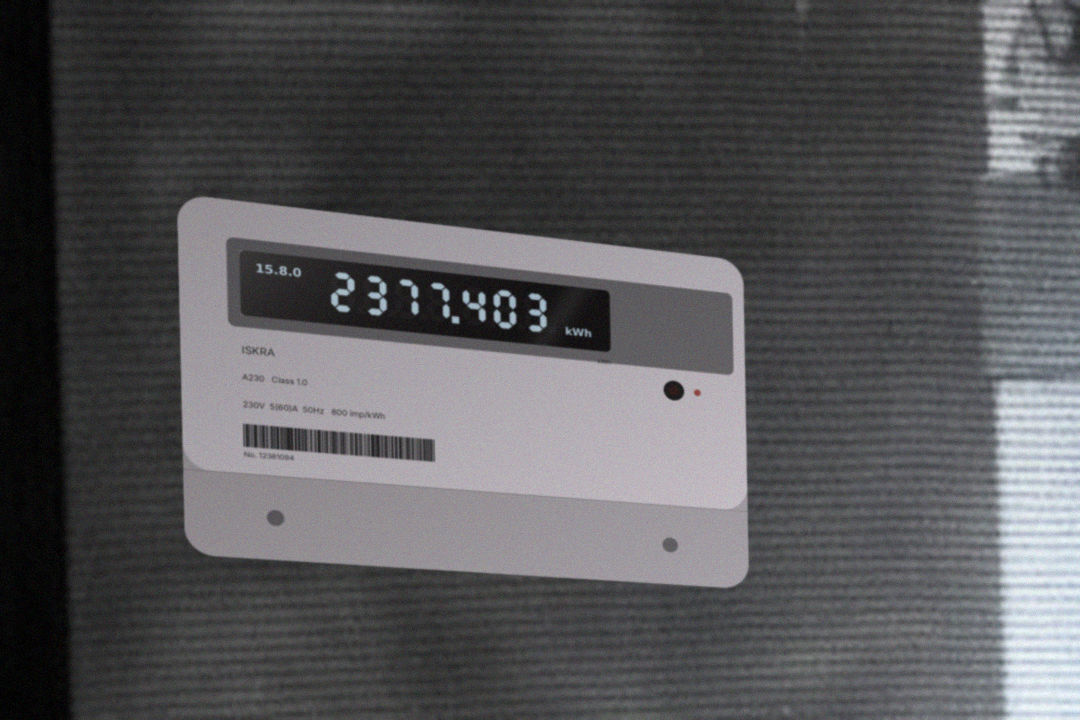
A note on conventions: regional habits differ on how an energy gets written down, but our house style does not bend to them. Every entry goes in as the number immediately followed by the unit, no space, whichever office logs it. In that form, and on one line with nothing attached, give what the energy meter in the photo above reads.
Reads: 2377.403kWh
